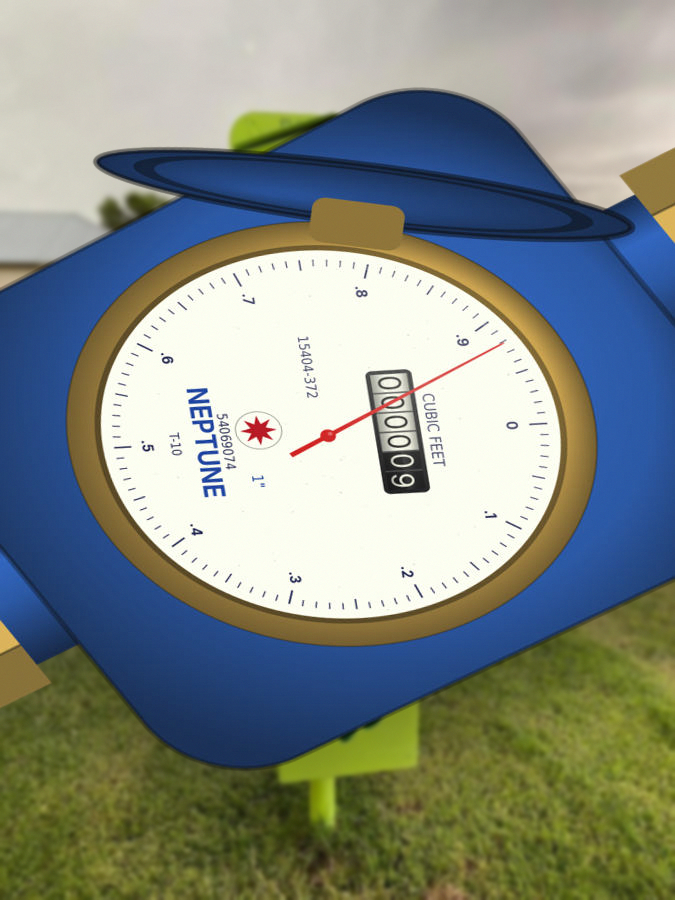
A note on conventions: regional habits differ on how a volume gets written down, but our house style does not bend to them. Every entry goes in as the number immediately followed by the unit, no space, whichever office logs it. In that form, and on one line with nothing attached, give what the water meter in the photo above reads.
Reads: 8.92ft³
